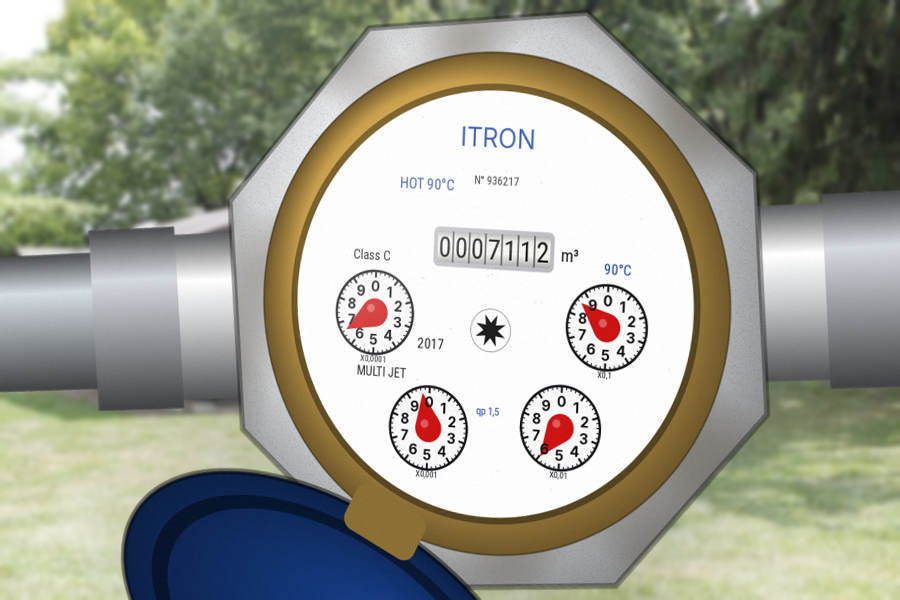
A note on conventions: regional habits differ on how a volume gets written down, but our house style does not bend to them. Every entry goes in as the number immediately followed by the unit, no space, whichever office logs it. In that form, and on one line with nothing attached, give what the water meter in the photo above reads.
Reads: 7112.8596m³
